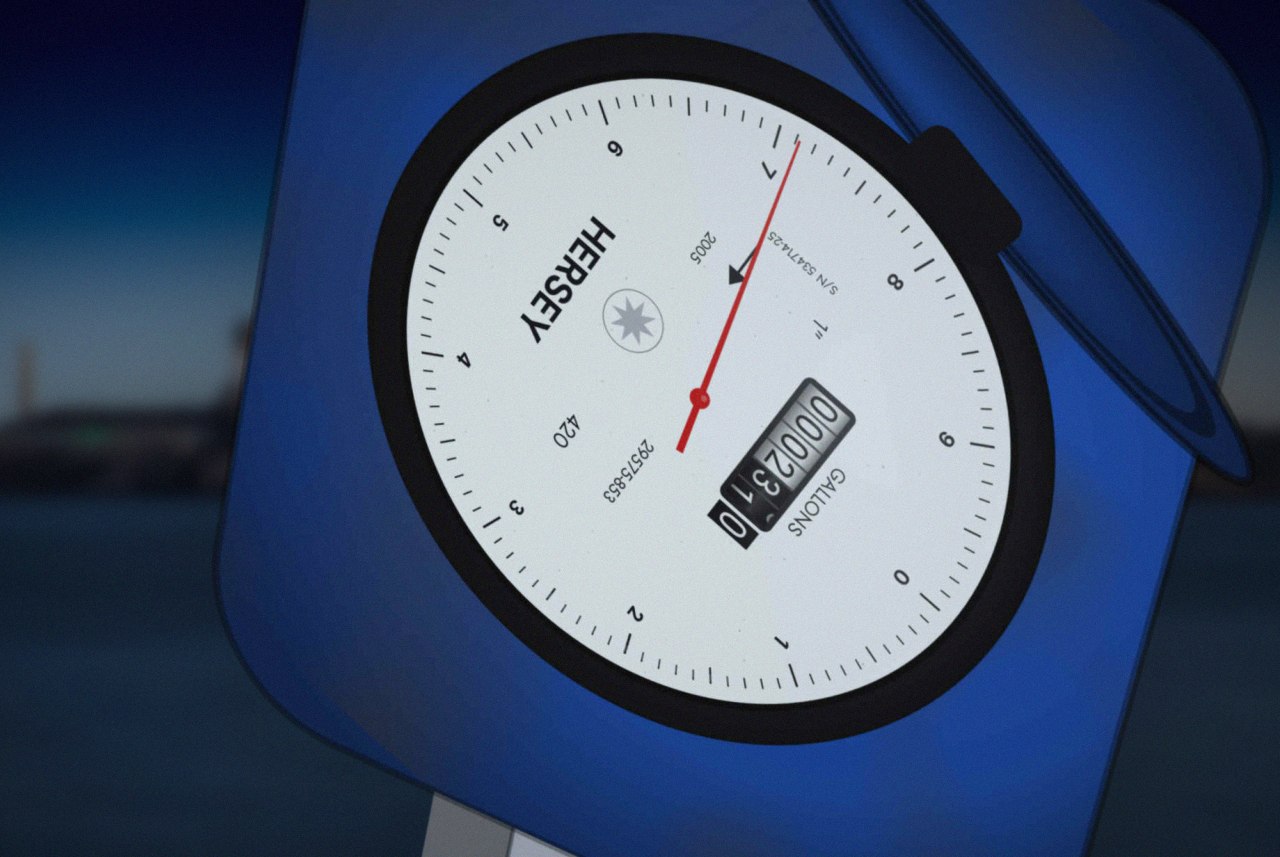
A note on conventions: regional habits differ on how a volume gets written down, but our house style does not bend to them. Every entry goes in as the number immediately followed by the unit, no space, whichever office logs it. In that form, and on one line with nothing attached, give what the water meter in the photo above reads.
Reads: 2307.1gal
